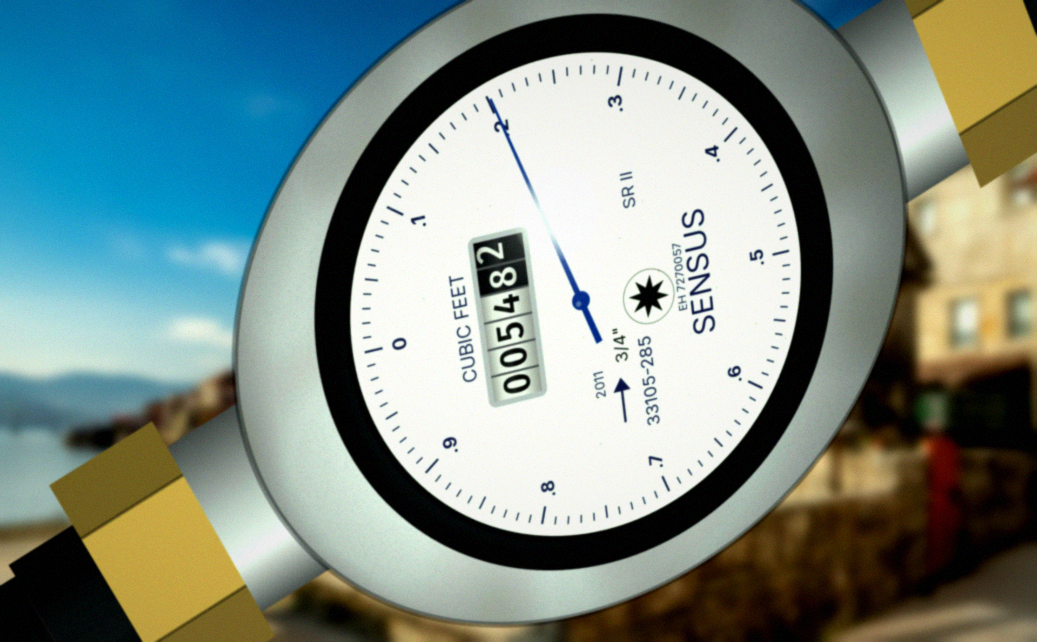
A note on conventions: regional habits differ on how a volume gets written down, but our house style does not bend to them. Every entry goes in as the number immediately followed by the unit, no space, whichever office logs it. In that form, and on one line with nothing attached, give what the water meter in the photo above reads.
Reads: 5482.20ft³
